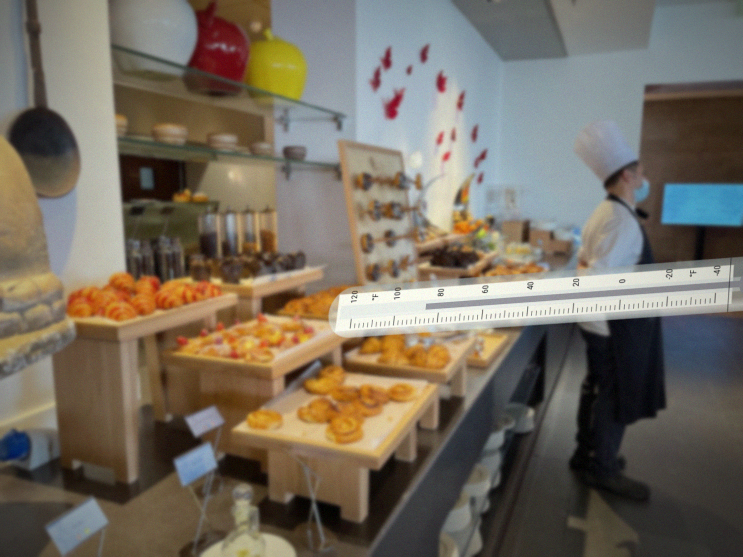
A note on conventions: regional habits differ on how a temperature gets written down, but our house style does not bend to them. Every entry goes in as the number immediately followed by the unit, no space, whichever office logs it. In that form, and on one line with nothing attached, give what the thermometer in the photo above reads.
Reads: 86°F
